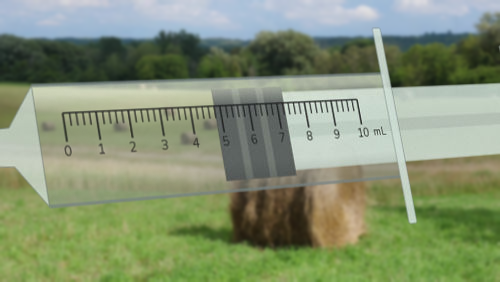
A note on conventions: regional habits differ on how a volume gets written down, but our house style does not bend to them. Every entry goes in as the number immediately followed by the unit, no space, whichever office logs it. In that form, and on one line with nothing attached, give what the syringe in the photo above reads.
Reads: 4.8mL
